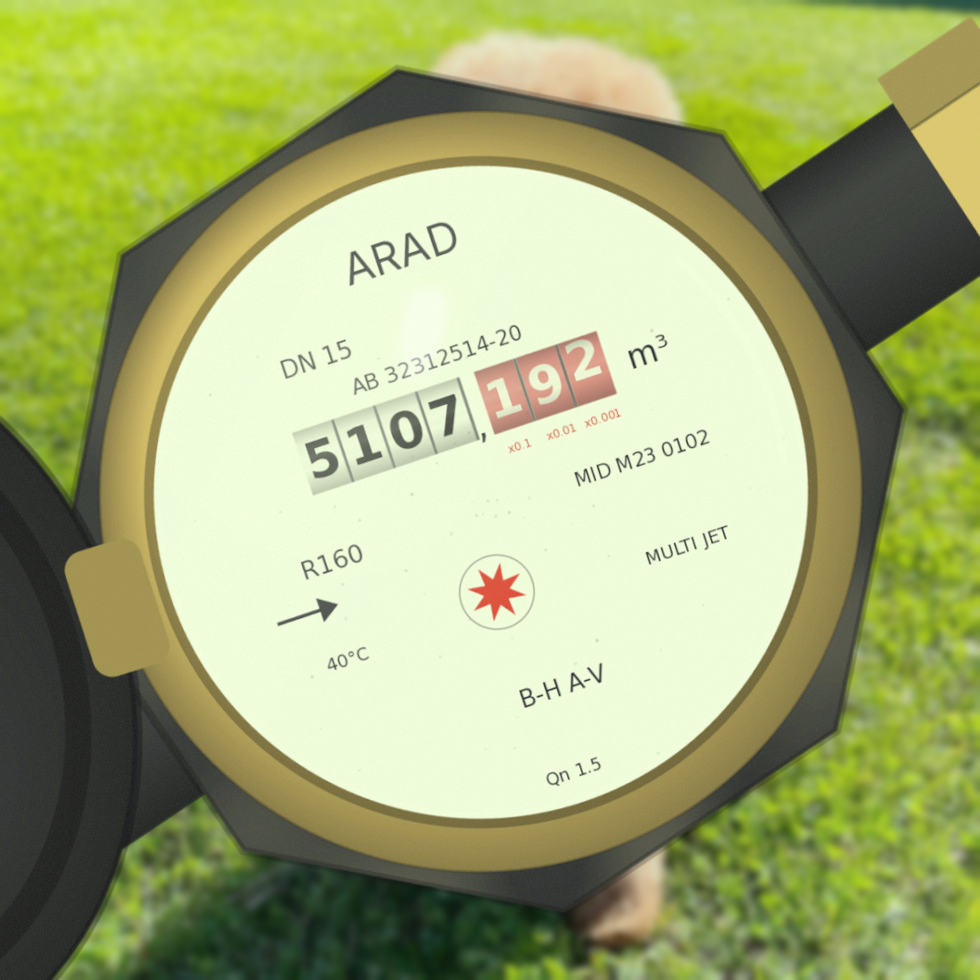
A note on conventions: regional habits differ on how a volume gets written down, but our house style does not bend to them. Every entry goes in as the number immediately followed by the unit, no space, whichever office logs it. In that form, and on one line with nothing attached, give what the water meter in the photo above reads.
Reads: 5107.192m³
